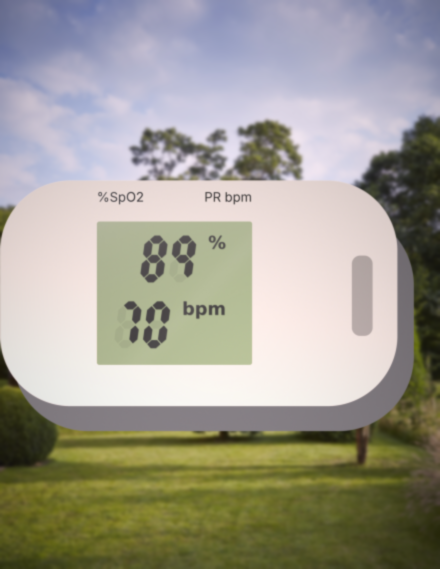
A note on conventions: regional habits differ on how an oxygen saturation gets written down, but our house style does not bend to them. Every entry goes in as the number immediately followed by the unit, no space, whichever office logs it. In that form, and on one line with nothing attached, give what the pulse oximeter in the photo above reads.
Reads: 89%
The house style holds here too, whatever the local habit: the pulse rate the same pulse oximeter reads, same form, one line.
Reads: 70bpm
